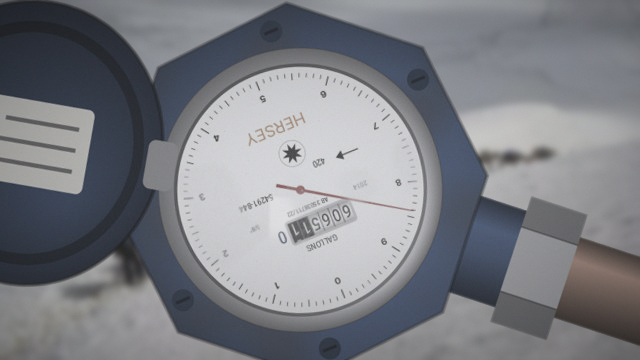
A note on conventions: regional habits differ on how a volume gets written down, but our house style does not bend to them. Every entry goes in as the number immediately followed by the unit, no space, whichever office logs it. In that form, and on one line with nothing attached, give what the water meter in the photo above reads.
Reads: 6065108.4gal
